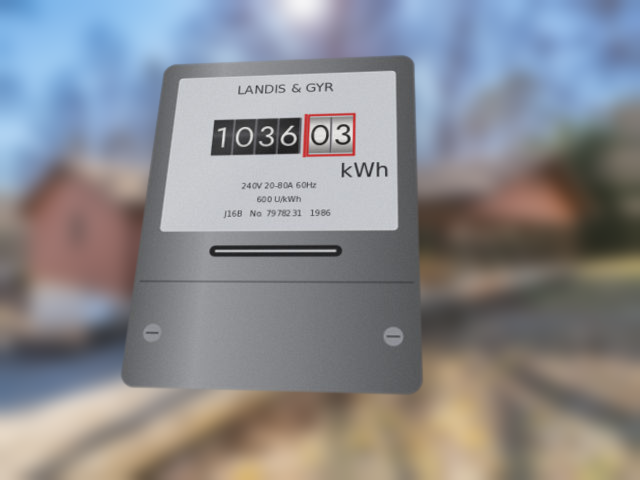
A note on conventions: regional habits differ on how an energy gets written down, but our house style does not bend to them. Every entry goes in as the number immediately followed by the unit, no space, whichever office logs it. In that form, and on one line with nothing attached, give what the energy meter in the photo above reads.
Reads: 1036.03kWh
